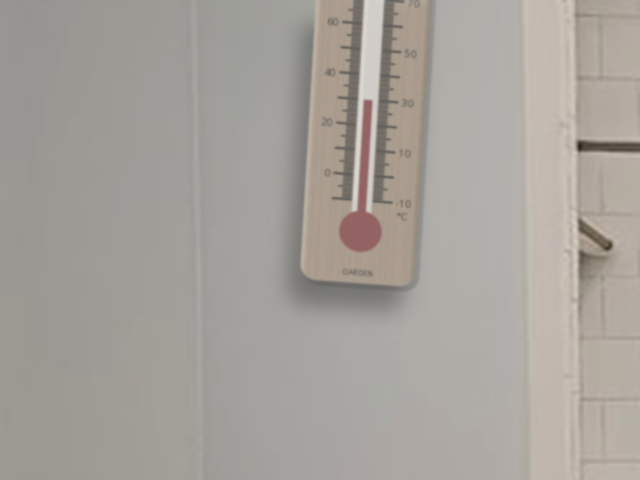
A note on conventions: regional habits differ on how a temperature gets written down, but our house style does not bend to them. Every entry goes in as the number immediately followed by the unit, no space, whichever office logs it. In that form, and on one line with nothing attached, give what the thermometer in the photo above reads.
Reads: 30°C
